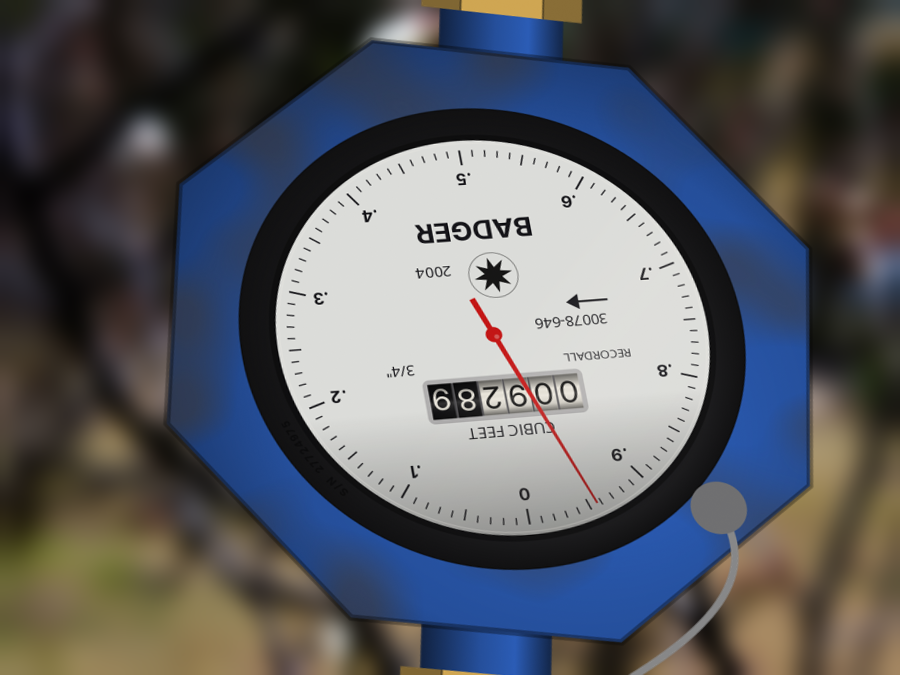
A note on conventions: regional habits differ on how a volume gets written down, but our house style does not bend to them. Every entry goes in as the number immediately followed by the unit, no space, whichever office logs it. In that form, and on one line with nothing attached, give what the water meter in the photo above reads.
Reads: 9288.94ft³
